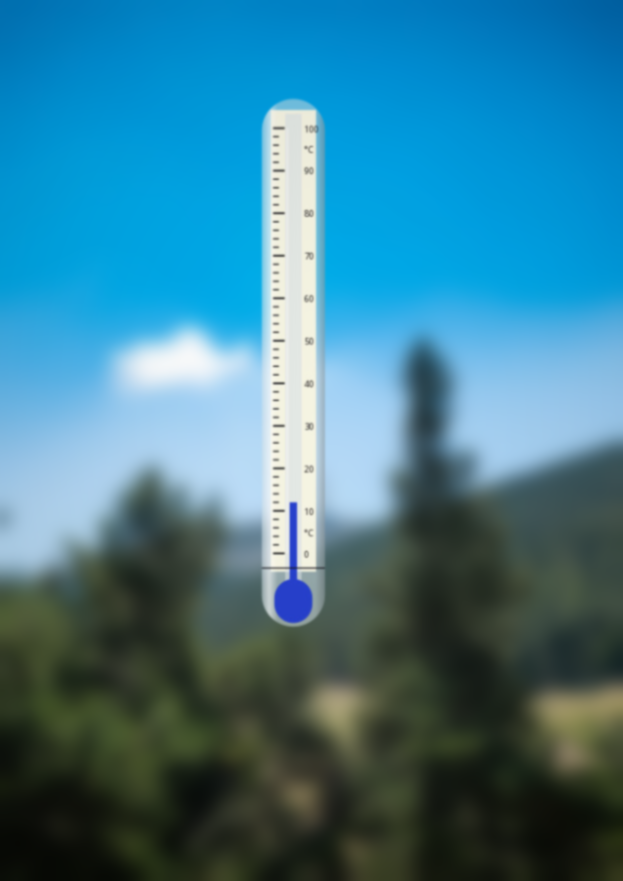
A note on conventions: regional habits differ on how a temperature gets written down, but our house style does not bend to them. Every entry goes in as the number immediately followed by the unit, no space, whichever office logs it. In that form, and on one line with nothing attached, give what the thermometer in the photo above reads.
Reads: 12°C
